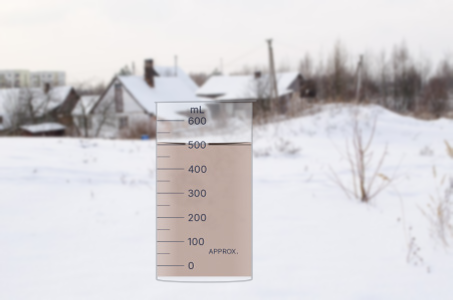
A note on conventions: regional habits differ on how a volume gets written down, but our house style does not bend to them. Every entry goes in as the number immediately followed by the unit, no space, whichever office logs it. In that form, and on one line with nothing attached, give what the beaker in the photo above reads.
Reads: 500mL
